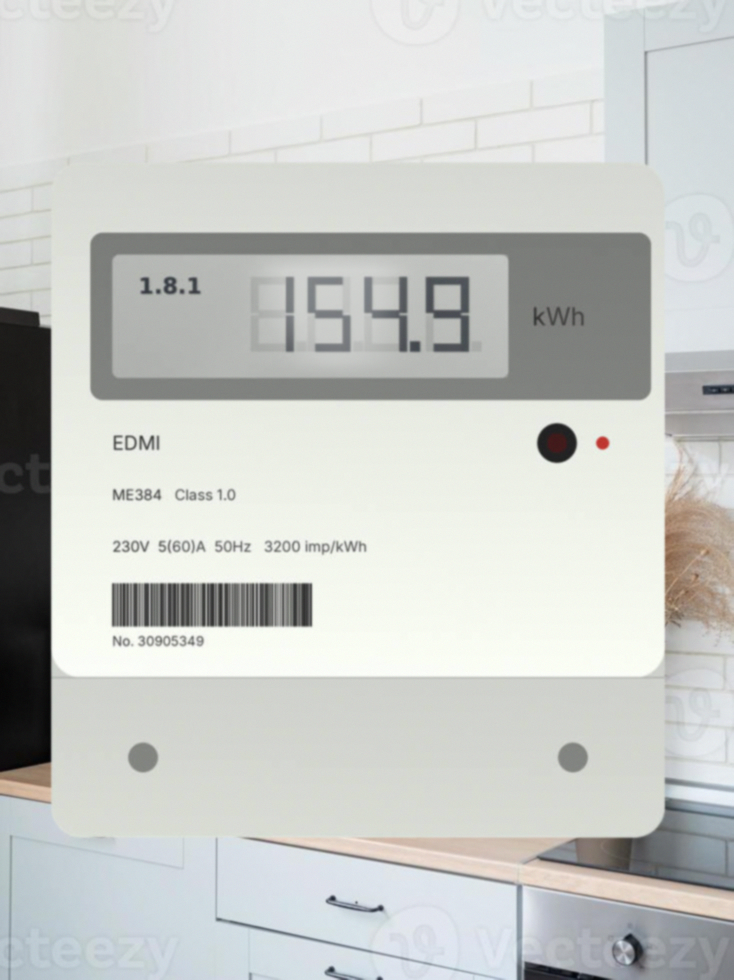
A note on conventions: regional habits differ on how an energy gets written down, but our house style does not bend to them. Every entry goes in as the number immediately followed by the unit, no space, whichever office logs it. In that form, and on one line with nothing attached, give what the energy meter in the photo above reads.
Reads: 154.9kWh
